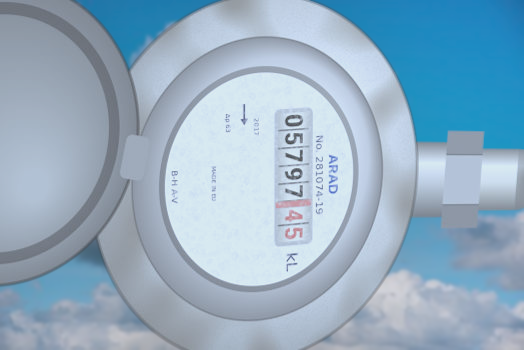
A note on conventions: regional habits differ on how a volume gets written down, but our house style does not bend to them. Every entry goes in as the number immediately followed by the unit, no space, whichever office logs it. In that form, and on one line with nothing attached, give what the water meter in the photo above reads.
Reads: 5797.45kL
